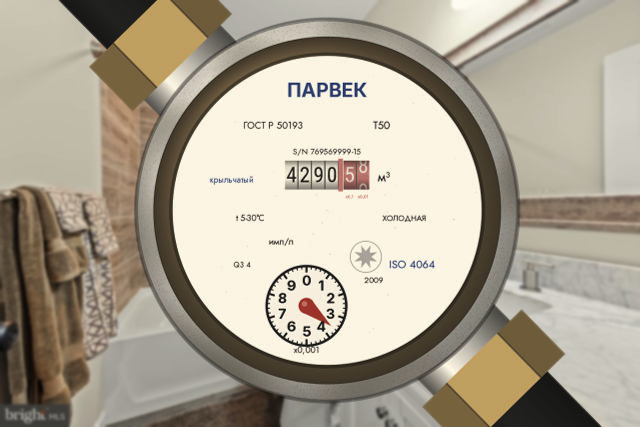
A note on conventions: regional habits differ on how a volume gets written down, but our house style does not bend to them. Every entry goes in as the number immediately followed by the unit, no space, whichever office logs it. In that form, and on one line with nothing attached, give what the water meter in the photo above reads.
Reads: 4290.583m³
